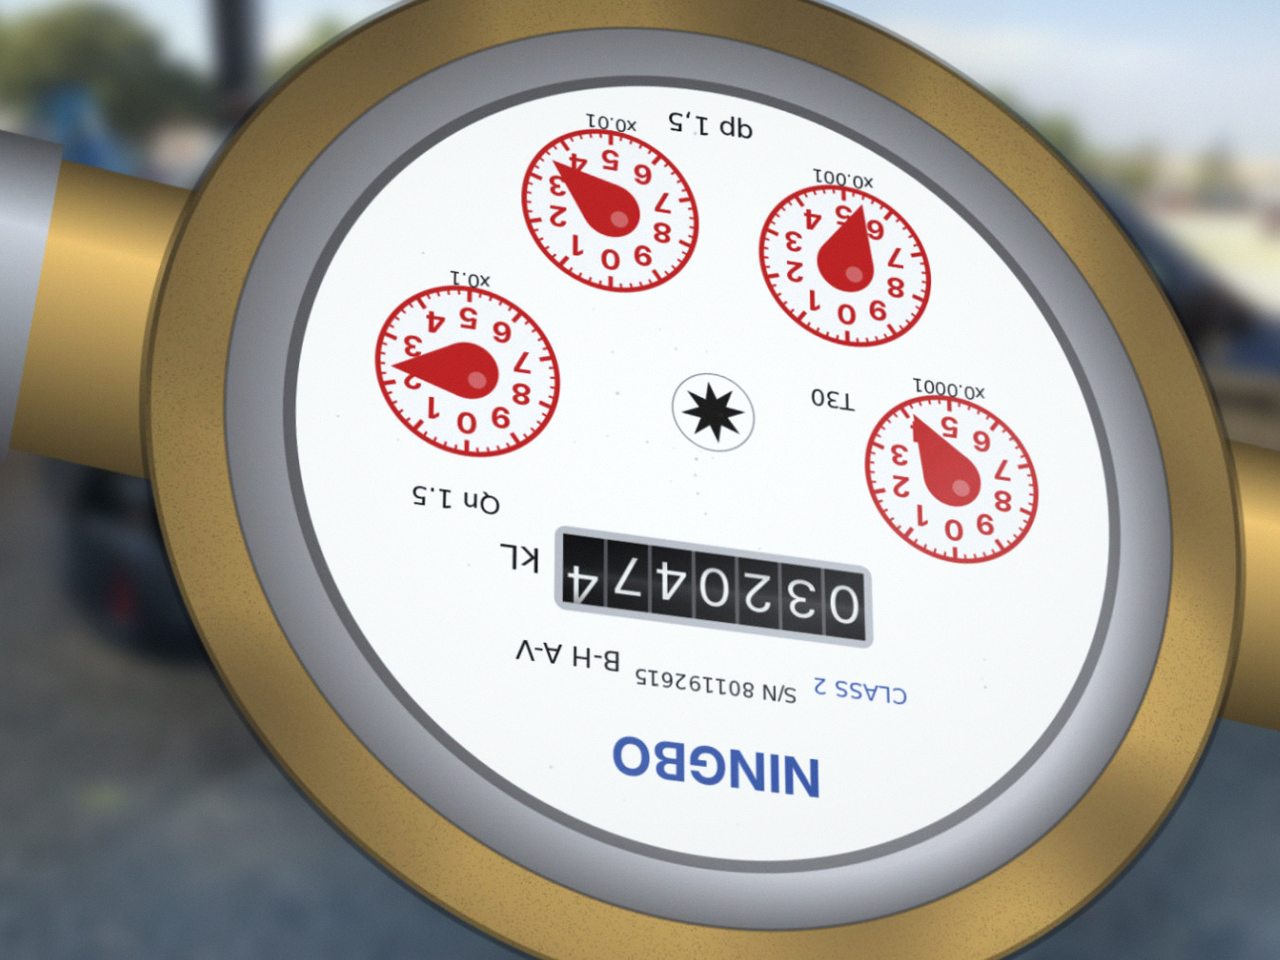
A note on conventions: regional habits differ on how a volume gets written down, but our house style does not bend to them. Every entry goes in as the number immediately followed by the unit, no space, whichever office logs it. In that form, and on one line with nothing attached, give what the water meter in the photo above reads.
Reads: 320474.2354kL
